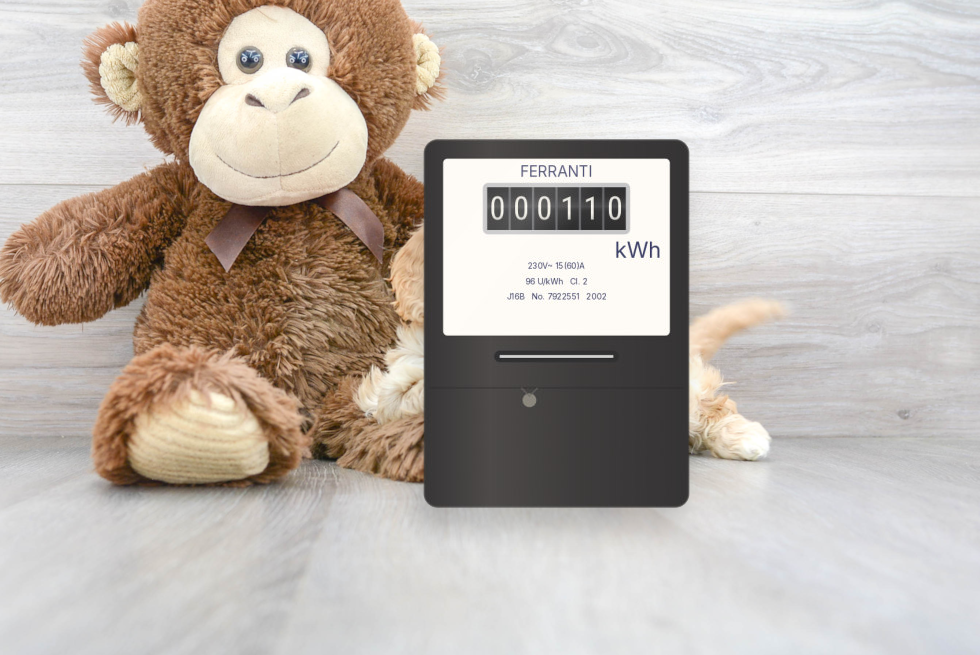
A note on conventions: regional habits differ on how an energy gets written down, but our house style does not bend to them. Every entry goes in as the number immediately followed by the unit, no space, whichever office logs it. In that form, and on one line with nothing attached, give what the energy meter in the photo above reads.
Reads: 110kWh
